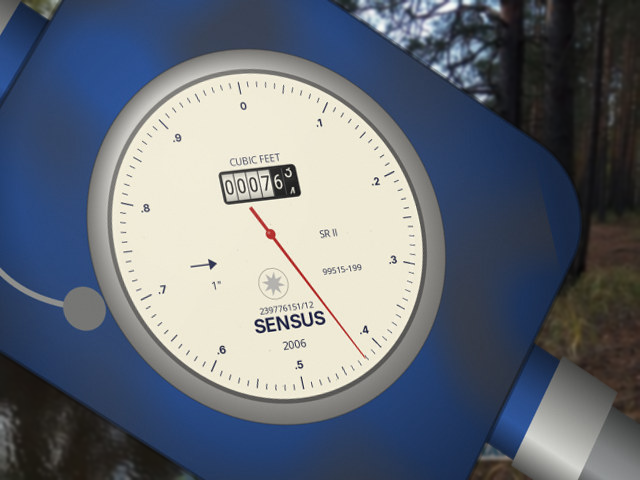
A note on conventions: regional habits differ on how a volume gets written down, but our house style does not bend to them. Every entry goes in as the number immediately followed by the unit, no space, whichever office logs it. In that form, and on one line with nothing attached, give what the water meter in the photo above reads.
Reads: 763.42ft³
